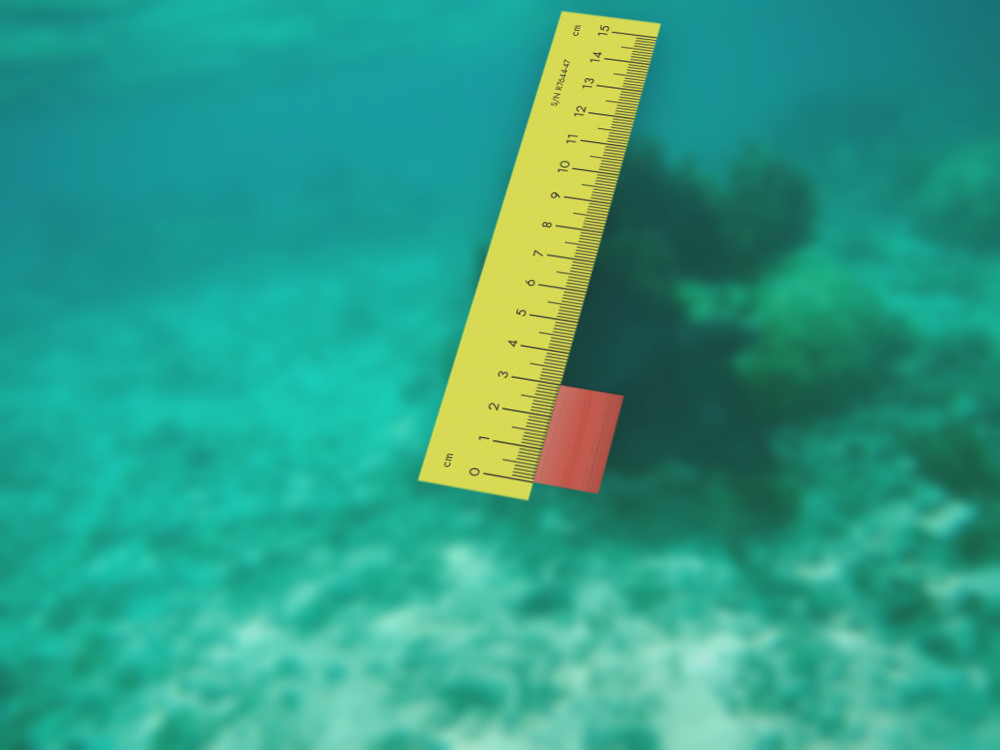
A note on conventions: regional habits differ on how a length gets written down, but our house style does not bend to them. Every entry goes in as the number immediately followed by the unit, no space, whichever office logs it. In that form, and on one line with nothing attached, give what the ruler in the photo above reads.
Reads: 3cm
